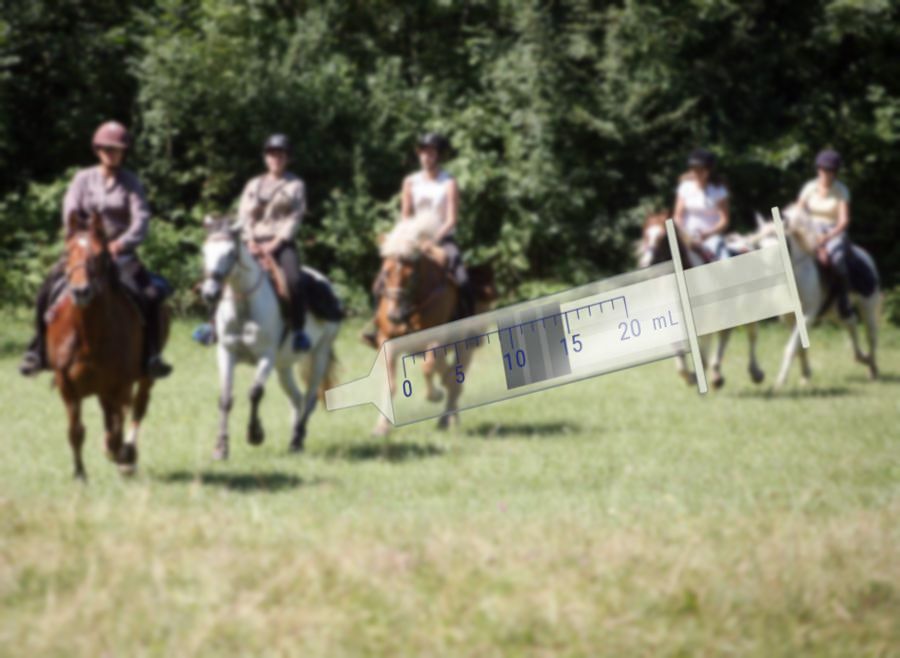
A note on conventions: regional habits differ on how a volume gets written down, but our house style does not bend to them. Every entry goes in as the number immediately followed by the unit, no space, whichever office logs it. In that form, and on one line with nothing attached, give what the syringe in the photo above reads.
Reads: 9mL
